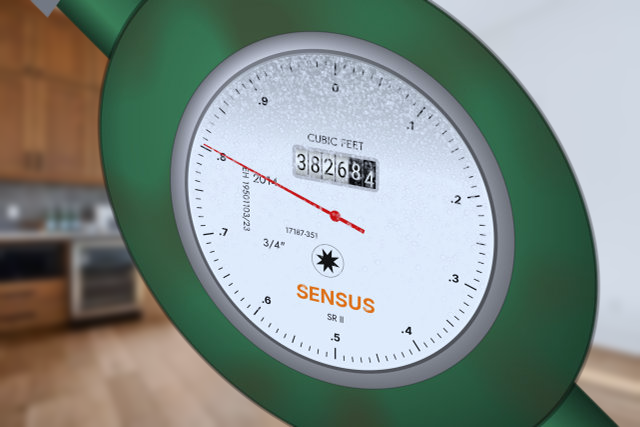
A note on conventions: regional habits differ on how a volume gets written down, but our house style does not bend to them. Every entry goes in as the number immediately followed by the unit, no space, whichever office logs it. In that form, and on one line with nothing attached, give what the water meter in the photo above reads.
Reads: 382683.80ft³
